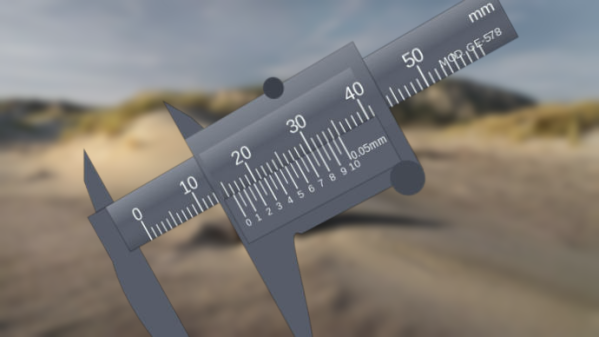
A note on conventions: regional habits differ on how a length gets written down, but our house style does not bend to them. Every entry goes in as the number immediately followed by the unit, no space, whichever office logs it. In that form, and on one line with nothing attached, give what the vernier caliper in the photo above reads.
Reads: 15.8mm
